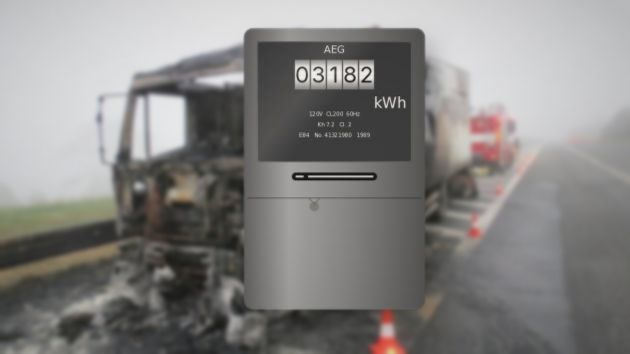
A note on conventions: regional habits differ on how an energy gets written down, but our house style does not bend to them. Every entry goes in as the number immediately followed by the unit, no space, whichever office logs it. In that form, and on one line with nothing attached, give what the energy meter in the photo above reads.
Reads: 3182kWh
